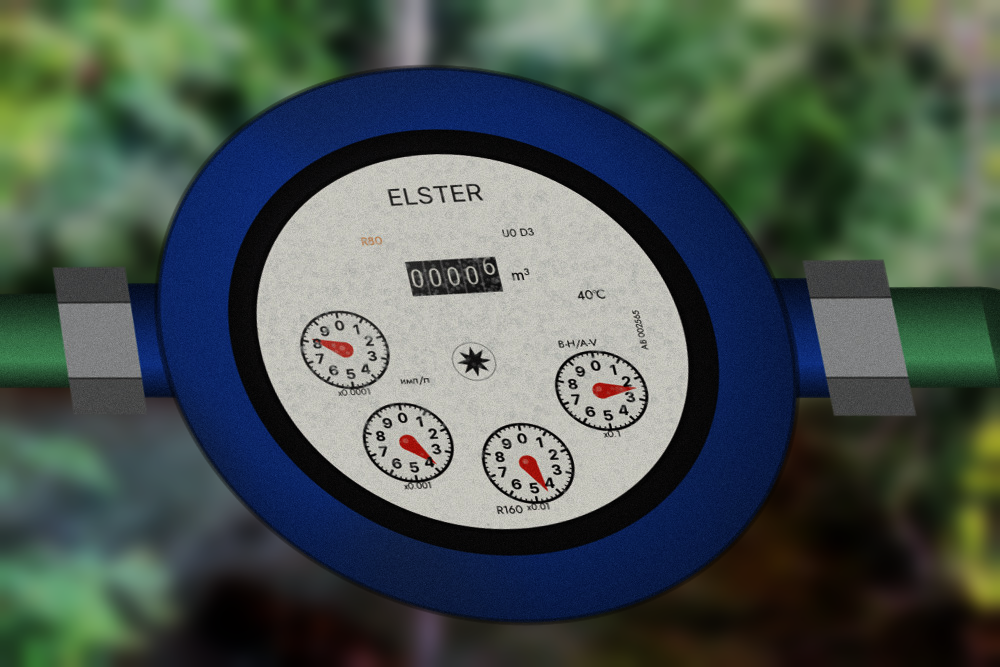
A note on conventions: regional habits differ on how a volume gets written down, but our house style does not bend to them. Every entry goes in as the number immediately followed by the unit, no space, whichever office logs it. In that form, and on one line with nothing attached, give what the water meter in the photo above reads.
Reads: 6.2438m³
